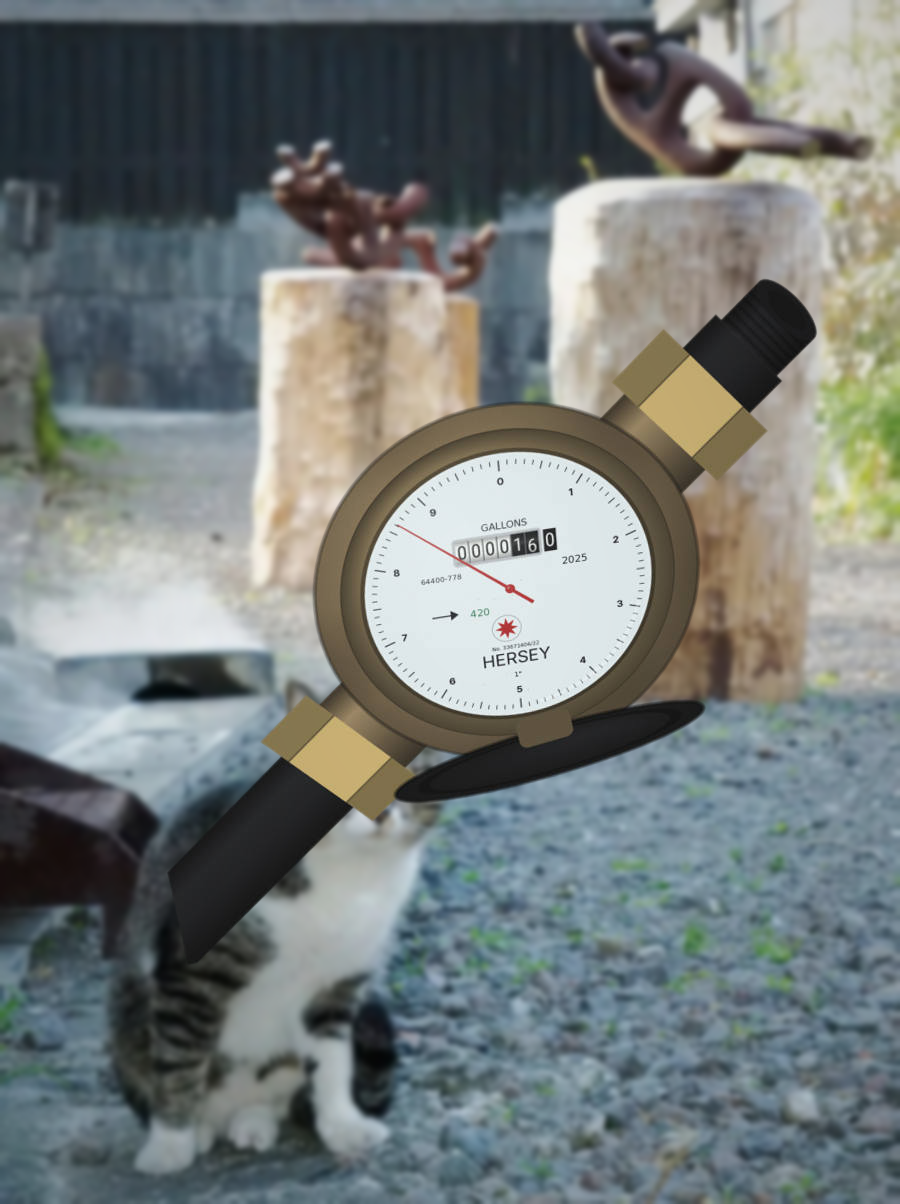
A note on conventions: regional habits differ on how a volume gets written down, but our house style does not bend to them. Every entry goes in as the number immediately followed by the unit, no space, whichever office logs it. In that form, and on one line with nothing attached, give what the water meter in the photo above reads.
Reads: 158.6gal
